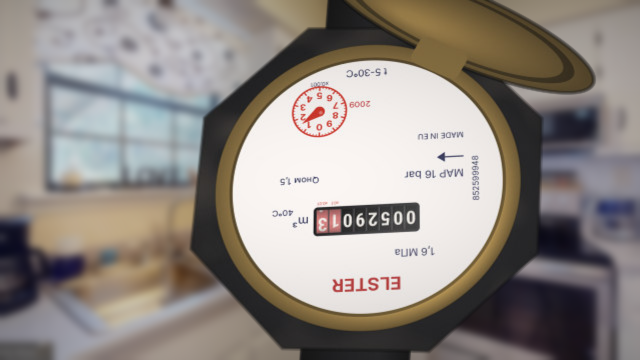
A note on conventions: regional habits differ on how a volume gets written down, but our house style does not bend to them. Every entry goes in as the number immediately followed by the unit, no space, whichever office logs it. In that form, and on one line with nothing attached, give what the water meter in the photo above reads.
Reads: 5290.131m³
